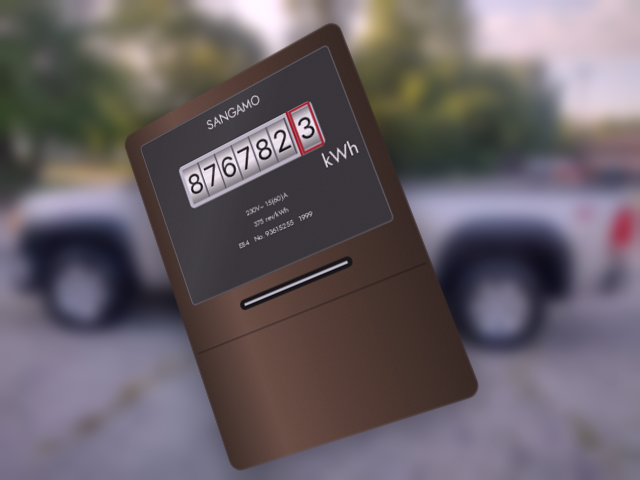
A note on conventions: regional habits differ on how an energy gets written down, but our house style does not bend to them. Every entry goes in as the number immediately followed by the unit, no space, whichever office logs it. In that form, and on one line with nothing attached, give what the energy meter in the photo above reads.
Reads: 876782.3kWh
